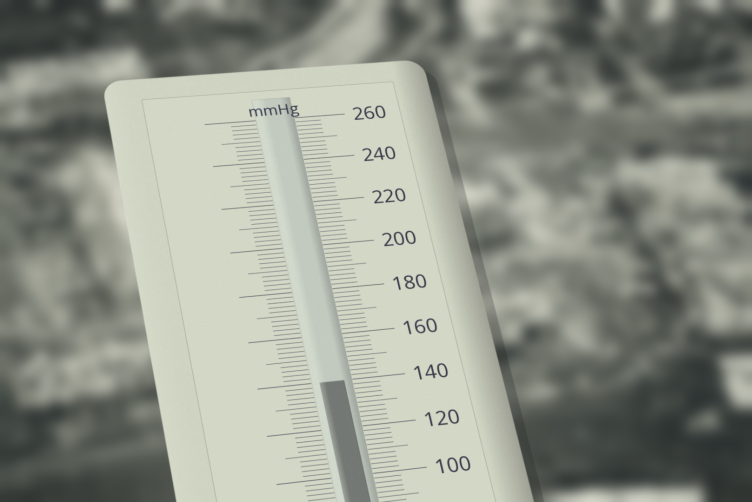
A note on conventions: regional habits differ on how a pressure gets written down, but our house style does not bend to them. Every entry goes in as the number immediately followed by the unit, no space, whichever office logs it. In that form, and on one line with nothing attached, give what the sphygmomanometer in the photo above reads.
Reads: 140mmHg
